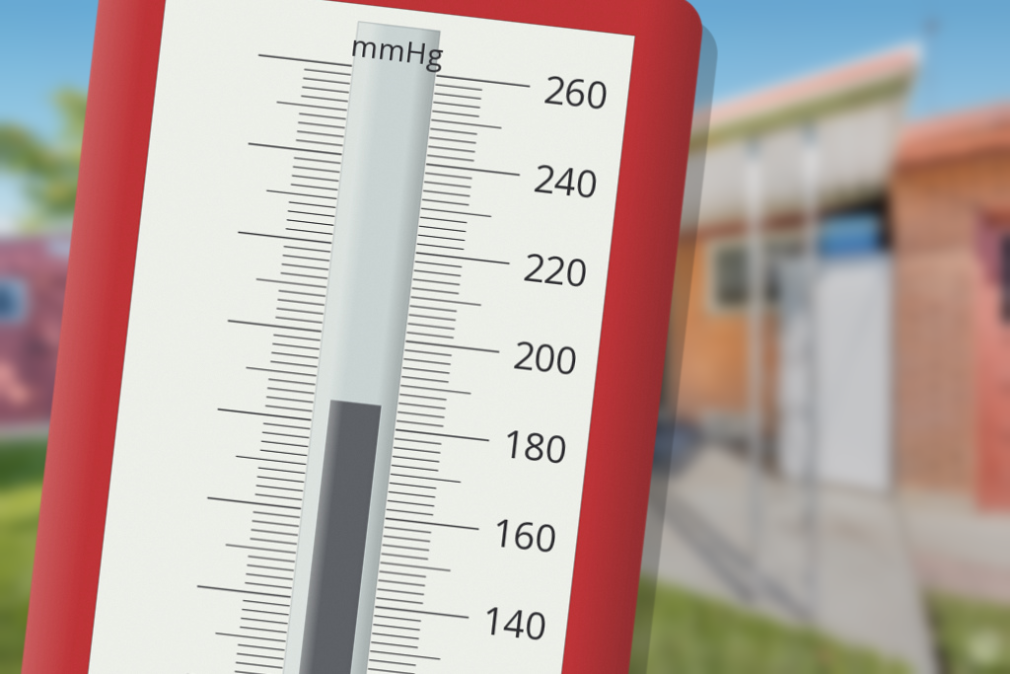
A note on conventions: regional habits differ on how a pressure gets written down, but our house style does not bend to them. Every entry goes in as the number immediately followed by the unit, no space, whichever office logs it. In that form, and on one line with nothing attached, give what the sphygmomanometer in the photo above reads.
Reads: 185mmHg
